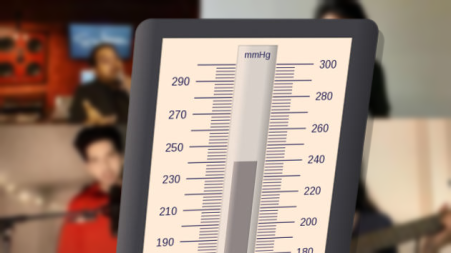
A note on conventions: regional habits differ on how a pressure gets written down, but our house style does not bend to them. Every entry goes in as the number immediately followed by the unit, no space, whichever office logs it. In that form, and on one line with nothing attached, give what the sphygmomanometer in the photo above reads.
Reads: 240mmHg
